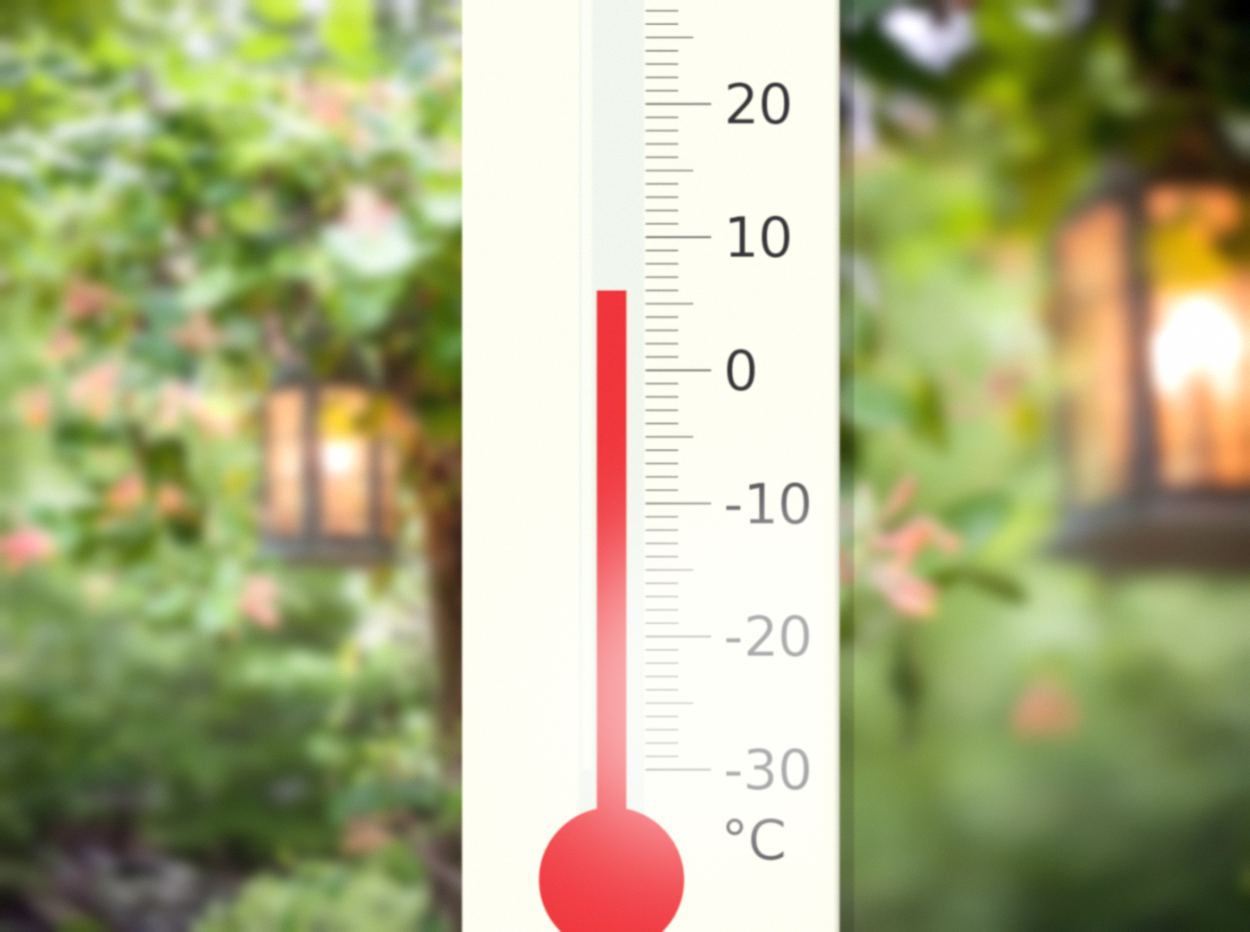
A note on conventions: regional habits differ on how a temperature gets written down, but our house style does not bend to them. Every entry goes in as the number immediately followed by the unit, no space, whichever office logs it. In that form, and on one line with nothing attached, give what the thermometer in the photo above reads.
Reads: 6°C
